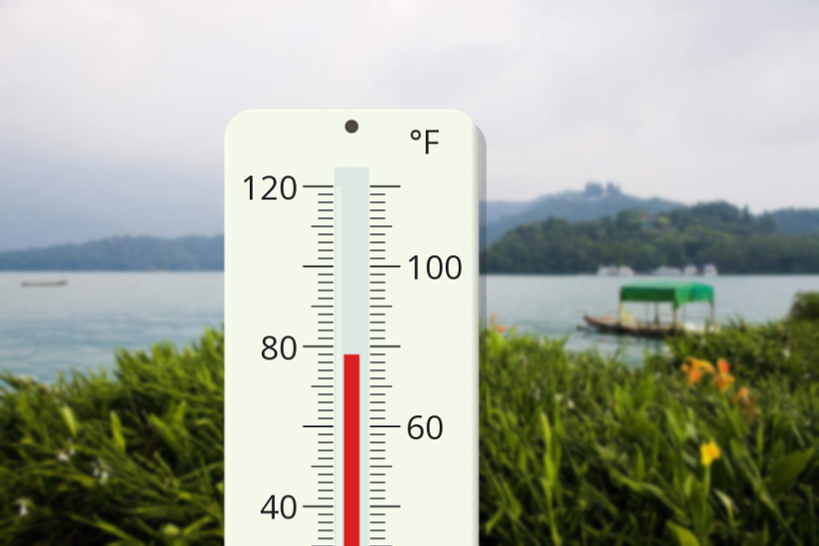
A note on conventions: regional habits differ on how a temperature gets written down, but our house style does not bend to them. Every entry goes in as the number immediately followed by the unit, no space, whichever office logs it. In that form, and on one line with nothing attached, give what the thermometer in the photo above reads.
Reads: 78°F
